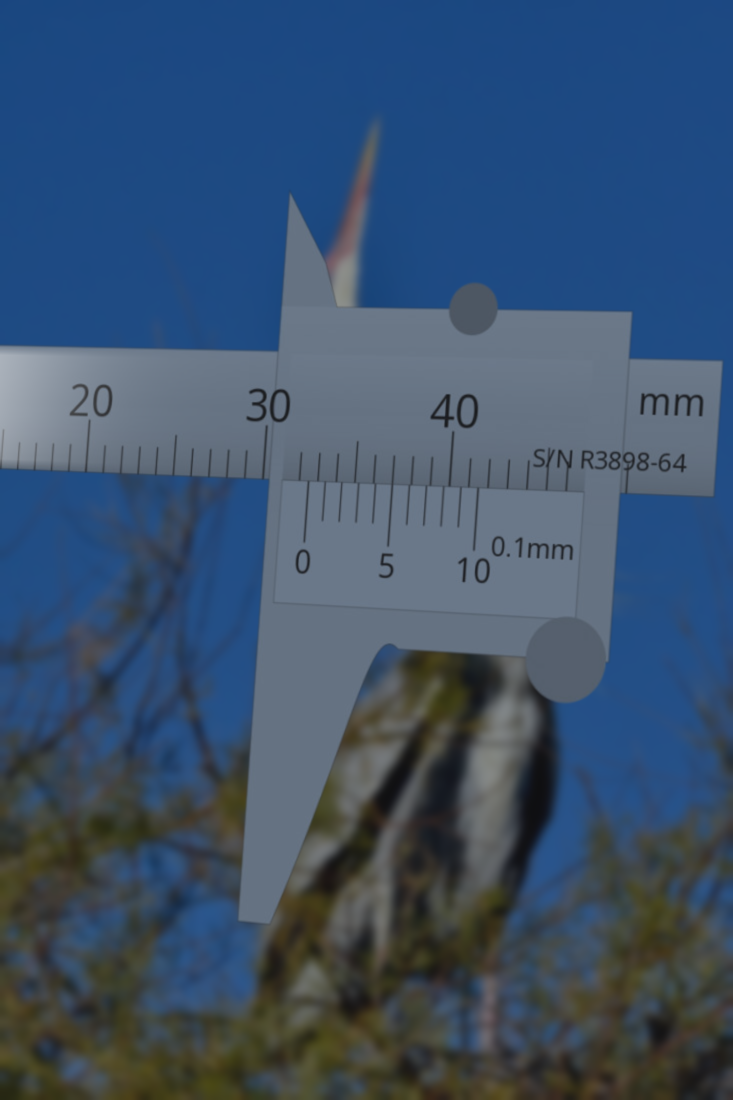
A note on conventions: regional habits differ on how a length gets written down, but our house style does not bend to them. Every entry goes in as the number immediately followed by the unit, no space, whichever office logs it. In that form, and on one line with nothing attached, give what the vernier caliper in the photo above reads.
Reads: 32.5mm
